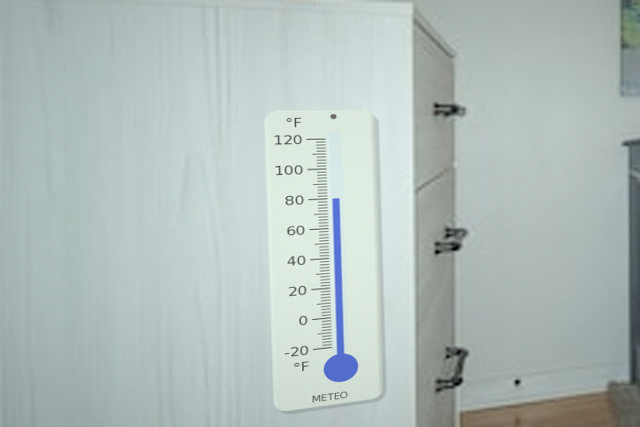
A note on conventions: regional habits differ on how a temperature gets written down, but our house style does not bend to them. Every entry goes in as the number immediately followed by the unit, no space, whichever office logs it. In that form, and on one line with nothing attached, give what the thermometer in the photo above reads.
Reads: 80°F
